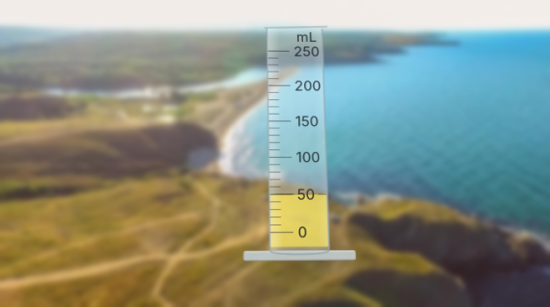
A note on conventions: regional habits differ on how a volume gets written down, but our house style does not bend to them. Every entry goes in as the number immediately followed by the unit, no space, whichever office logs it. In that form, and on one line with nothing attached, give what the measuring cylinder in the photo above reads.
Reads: 50mL
